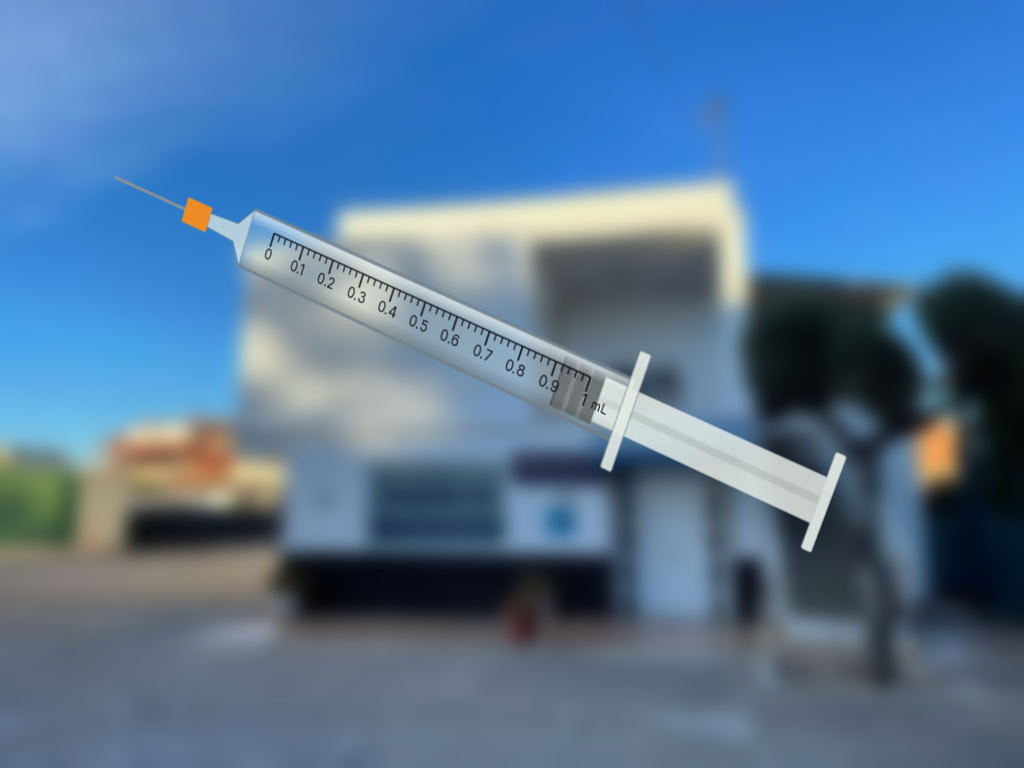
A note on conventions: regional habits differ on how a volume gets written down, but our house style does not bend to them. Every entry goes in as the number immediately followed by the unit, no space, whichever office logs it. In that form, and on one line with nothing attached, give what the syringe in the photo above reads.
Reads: 0.92mL
